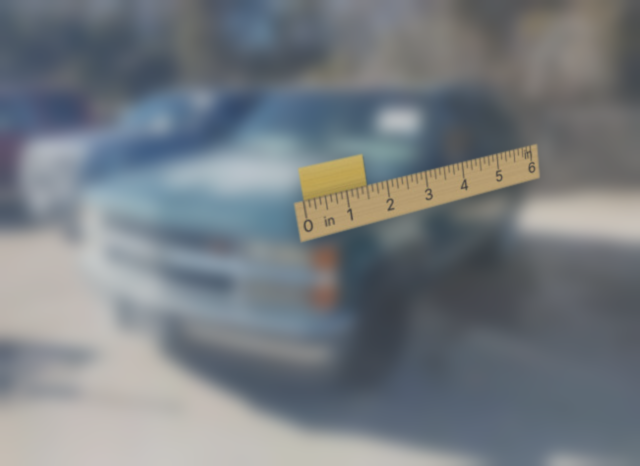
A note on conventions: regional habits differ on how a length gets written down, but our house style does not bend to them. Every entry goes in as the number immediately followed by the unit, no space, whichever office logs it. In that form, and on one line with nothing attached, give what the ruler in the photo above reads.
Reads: 1.5in
